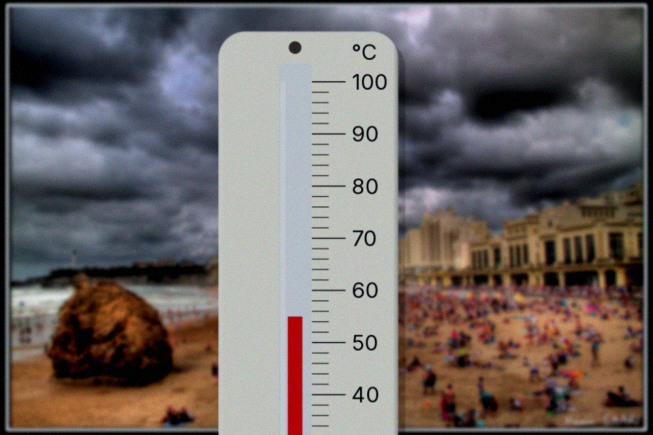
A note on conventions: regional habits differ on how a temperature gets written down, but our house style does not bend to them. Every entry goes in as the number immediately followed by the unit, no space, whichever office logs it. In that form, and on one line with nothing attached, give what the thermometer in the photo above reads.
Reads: 55°C
